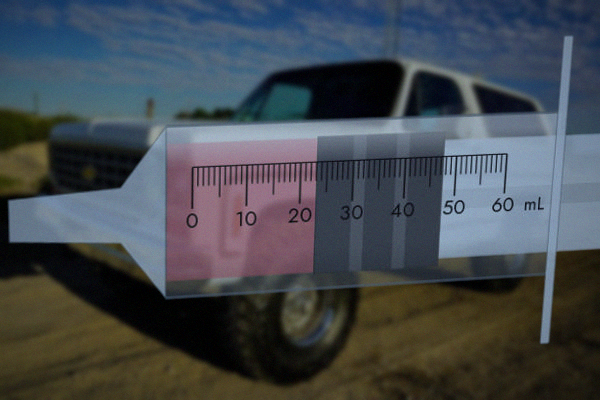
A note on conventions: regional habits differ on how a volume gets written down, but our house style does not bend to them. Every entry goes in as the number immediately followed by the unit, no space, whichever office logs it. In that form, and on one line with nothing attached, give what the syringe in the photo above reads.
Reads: 23mL
